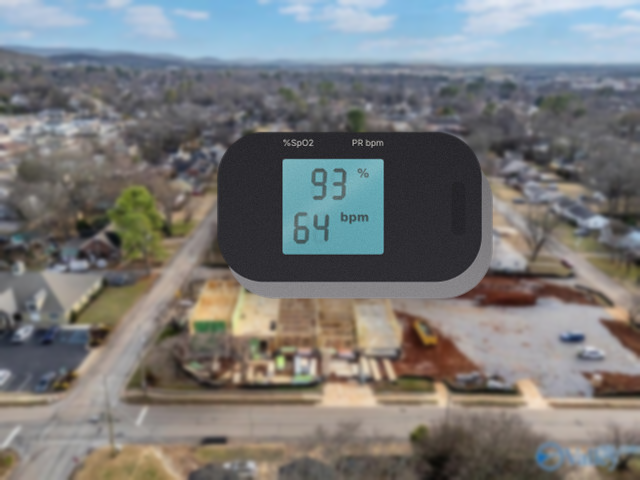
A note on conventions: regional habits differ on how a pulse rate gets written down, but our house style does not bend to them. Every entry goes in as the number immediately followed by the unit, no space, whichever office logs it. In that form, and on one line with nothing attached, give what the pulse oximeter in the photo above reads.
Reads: 64bpm
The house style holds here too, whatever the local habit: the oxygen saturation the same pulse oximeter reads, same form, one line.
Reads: 93%
